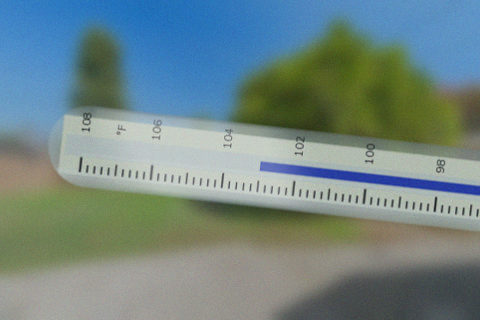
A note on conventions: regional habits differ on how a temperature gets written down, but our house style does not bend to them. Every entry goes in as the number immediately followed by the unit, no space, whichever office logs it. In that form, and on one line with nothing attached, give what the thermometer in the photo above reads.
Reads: 103°F
